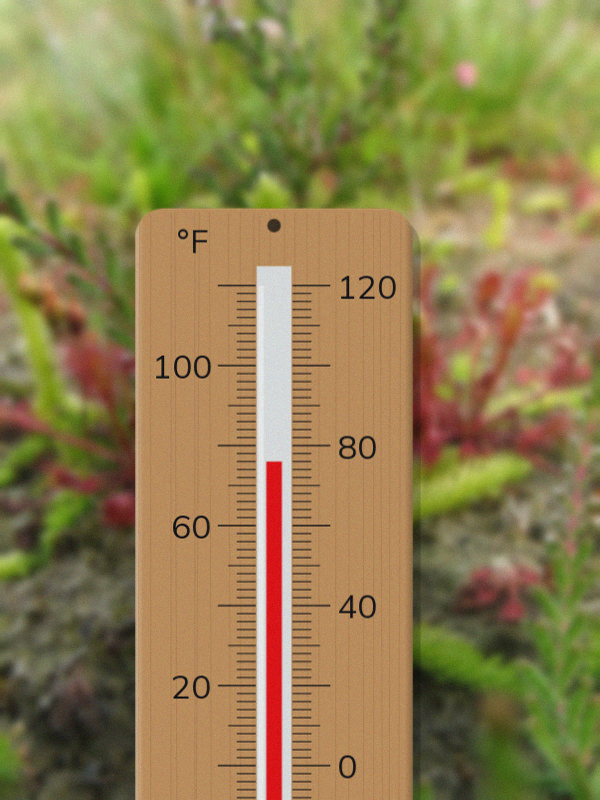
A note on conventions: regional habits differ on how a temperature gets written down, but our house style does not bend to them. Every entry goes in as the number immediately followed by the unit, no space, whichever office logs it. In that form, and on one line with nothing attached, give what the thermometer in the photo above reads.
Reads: 76°F
